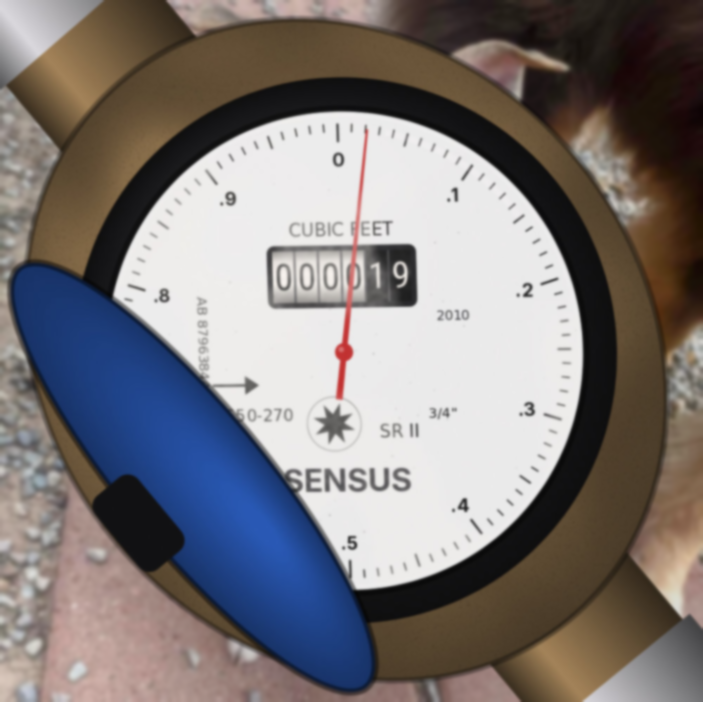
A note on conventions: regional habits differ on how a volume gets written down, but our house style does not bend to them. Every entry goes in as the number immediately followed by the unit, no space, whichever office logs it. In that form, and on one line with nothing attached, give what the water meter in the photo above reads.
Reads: 19.02ft³
